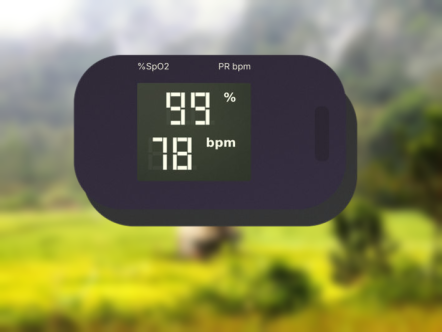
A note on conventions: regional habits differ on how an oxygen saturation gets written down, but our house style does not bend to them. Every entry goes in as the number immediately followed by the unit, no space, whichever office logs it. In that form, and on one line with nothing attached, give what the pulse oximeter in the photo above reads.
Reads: 99%
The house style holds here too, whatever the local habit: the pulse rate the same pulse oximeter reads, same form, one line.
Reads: 78bpm
